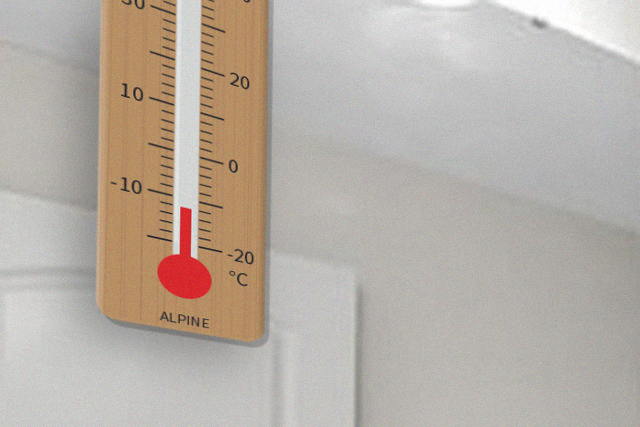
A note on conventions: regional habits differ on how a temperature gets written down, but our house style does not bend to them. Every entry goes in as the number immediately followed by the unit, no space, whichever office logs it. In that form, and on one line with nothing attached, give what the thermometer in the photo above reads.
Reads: -12°C
